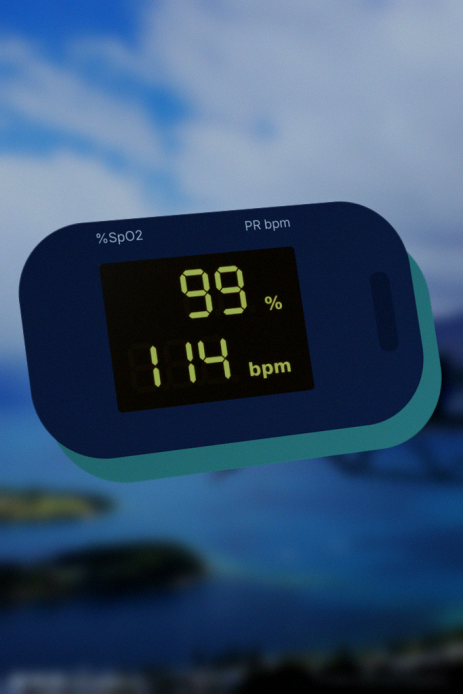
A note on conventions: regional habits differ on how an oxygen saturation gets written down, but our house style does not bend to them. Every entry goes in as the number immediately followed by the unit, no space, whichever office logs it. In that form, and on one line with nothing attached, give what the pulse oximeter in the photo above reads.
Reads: 99%
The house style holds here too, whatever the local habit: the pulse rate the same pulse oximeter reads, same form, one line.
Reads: 114bpm
